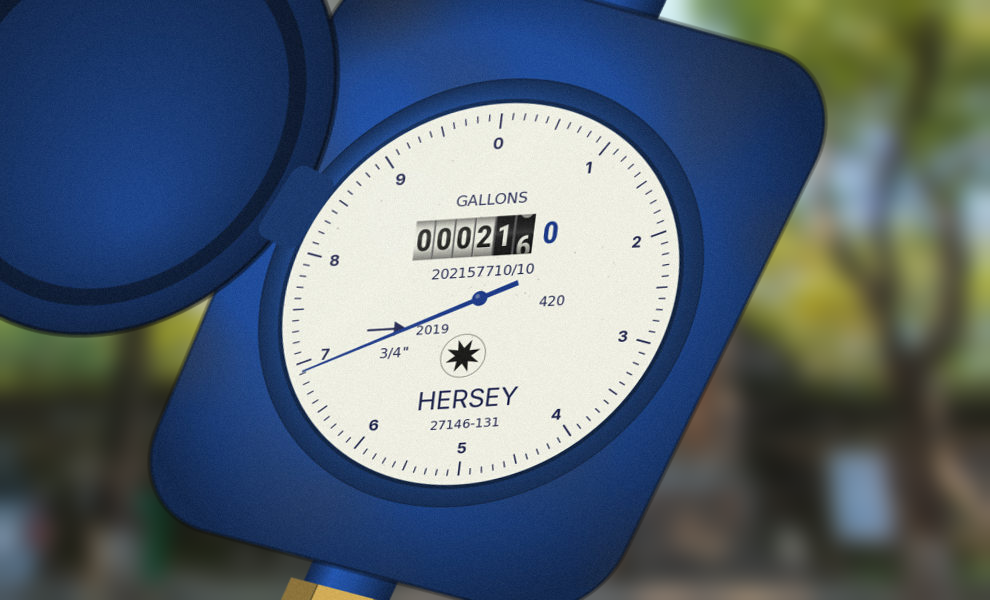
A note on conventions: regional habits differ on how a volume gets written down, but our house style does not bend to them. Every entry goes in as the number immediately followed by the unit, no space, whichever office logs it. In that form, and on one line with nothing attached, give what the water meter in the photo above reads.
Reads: 2156.9gal
